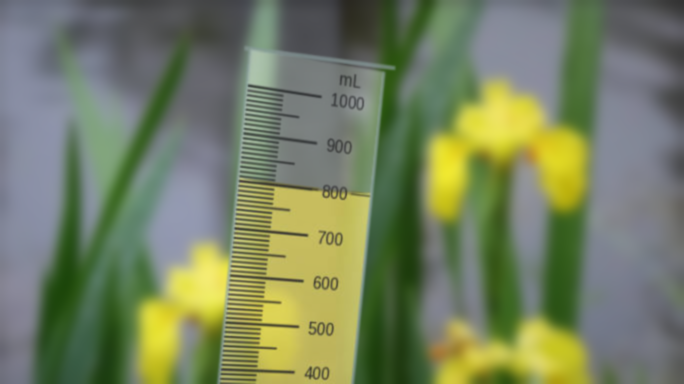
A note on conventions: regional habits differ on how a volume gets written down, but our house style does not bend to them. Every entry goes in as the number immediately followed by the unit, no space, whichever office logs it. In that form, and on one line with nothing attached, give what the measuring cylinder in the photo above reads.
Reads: 800mL
